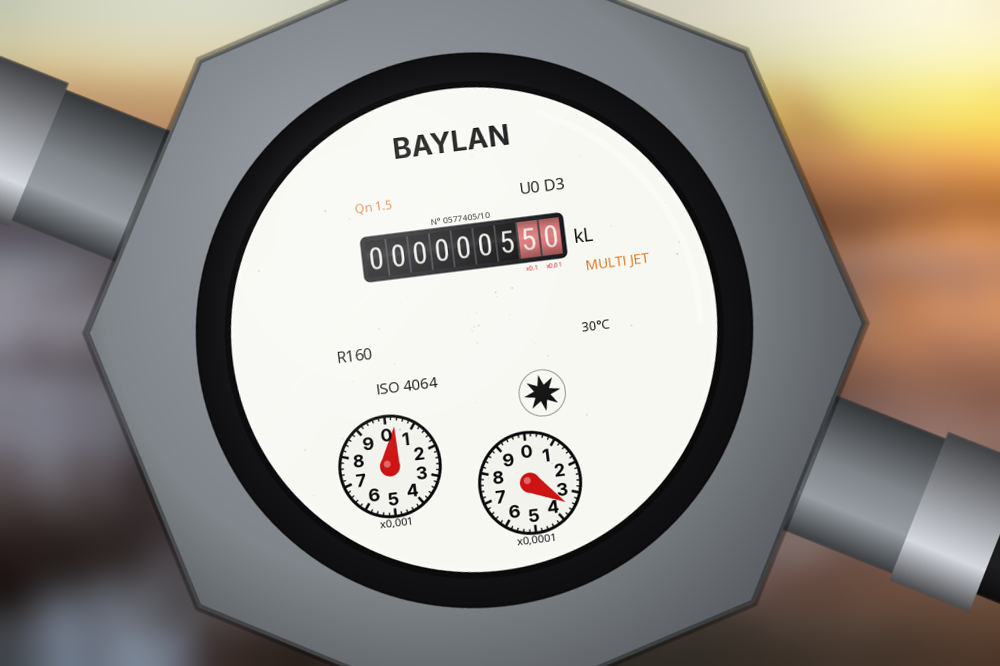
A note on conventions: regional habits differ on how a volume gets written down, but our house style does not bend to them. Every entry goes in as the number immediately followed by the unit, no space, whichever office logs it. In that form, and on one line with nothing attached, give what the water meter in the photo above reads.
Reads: 5.5003kL
